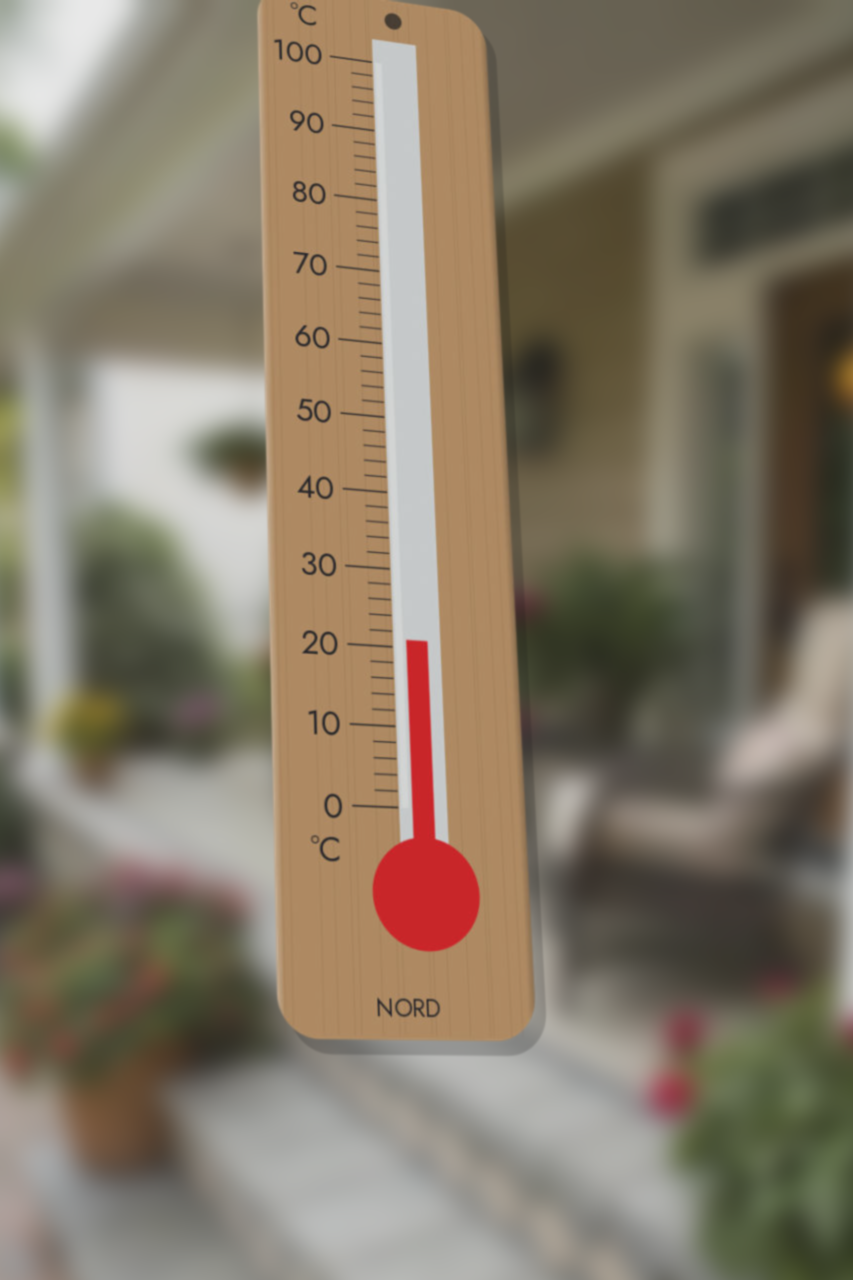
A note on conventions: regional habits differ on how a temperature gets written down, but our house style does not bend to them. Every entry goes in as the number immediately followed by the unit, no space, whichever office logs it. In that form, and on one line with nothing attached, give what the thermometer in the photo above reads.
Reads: 21°C
